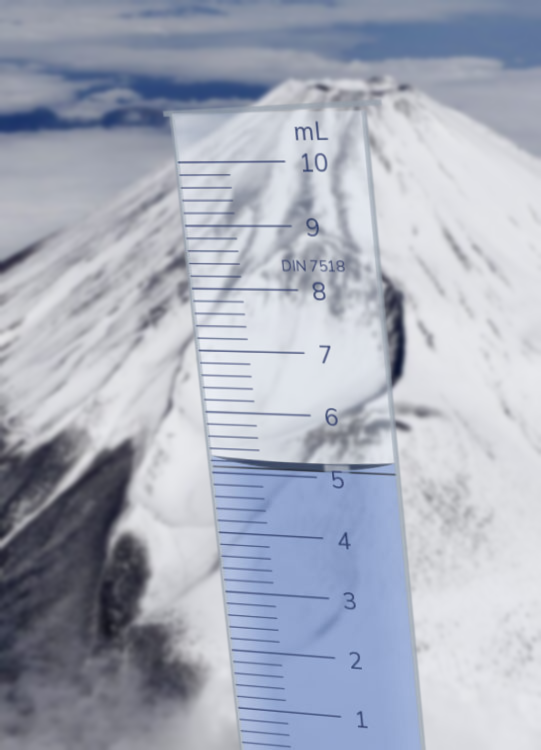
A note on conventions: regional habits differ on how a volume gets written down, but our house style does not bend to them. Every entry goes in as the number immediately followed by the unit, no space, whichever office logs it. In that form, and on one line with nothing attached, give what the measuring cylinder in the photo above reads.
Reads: 5.1mL
